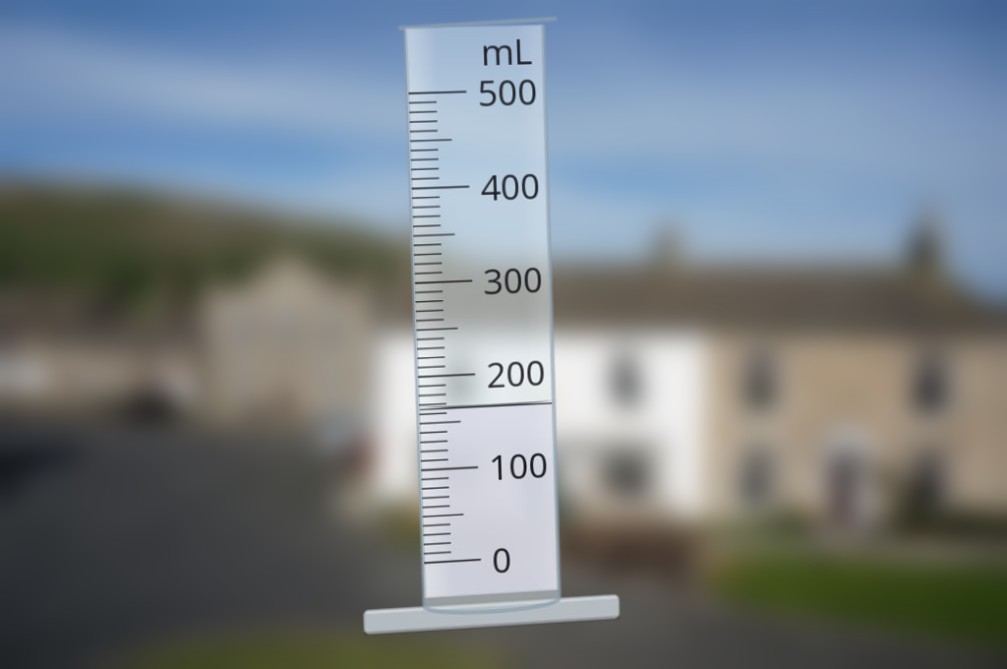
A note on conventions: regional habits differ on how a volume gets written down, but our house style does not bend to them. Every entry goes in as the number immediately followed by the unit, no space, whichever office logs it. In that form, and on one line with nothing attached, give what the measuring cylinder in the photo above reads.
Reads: 165mL
